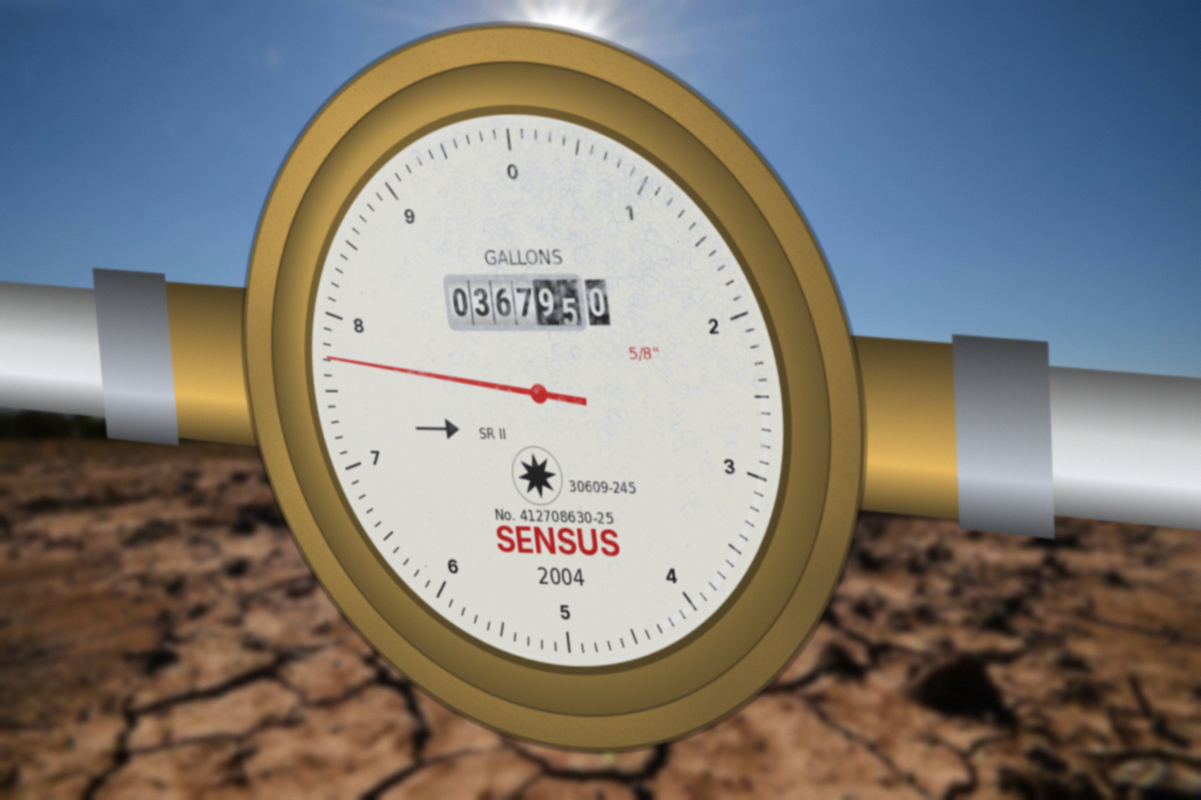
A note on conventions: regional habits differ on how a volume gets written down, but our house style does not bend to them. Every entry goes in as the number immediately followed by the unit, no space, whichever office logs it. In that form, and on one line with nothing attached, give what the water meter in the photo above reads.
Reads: 367947.7gal
